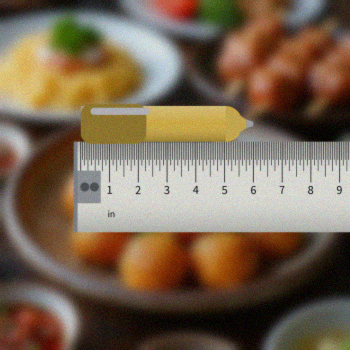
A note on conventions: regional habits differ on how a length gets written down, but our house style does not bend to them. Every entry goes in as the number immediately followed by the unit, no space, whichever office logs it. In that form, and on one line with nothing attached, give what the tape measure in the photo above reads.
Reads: 6in
